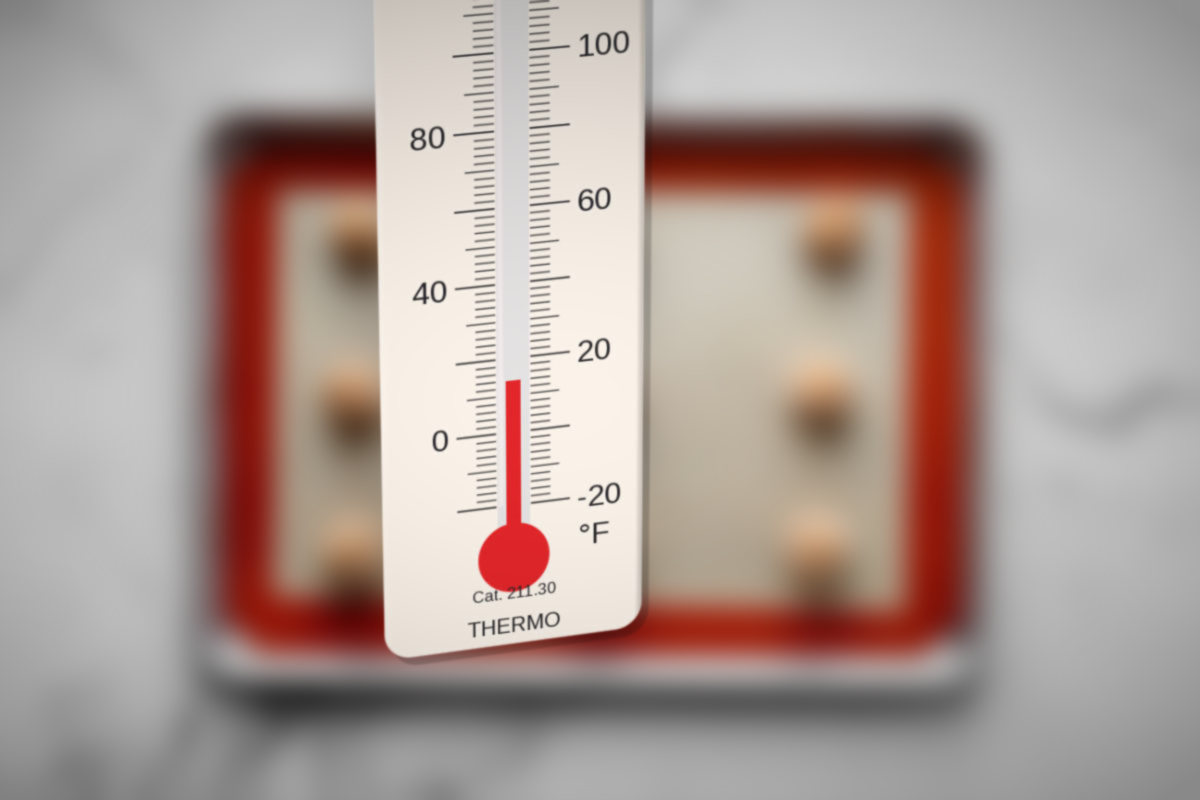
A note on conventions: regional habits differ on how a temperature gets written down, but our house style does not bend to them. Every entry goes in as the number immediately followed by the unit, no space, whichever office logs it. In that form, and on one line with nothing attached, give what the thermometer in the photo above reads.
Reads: 14°F
